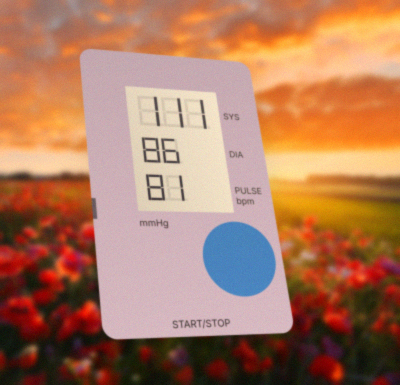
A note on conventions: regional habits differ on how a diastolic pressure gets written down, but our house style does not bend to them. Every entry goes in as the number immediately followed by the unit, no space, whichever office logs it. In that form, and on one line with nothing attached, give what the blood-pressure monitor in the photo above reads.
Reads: 86mmHg
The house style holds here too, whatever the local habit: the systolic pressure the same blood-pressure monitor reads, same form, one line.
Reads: 111mmHg
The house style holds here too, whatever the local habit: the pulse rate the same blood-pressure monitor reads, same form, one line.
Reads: 81bpm
